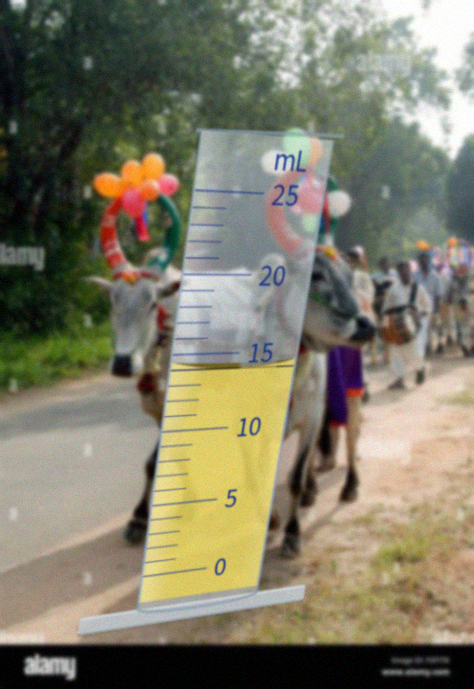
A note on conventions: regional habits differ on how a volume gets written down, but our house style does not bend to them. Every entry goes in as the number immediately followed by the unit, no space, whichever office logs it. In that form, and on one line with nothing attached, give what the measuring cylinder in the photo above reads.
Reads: 14mL
